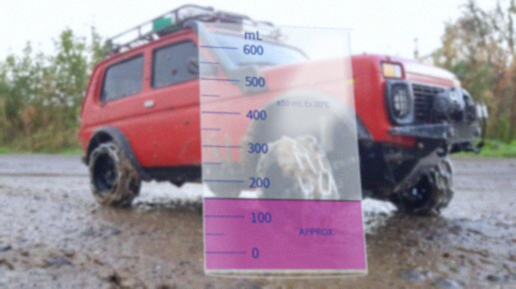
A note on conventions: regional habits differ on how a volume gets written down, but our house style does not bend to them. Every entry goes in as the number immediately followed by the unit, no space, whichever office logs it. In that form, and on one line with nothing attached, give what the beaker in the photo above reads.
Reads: 150mL
